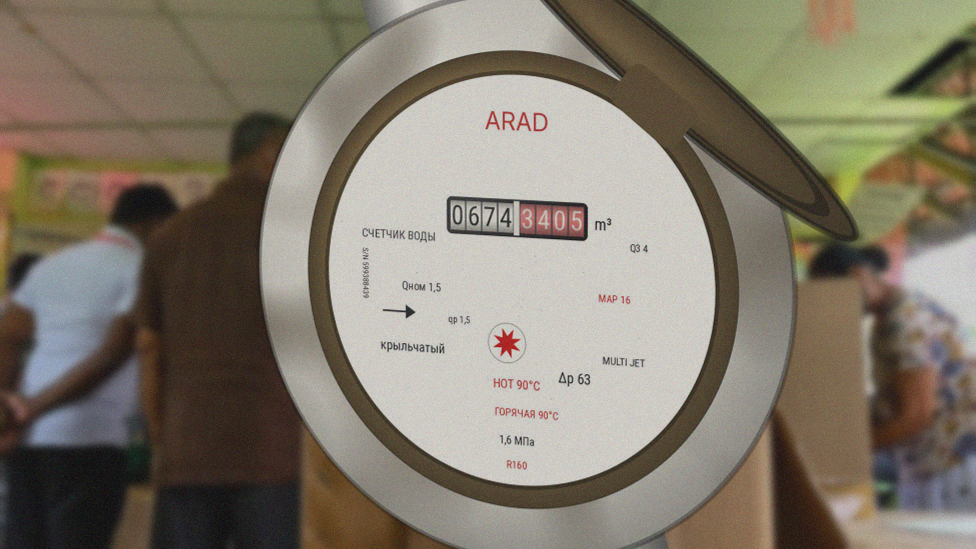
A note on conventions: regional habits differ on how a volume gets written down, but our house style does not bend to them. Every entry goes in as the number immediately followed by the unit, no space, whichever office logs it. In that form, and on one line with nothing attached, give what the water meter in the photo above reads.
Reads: 674.3405m³
